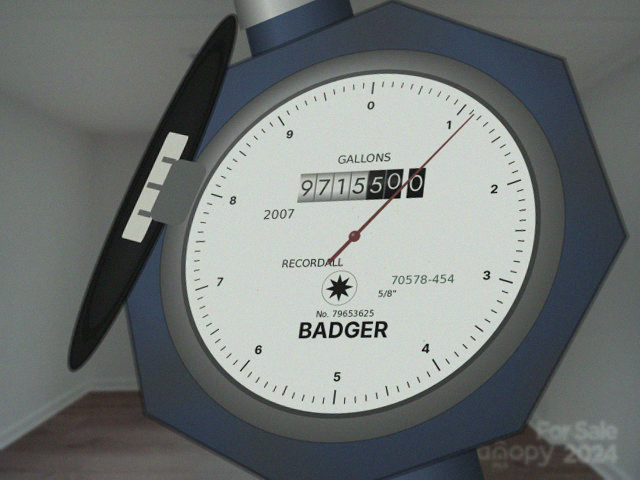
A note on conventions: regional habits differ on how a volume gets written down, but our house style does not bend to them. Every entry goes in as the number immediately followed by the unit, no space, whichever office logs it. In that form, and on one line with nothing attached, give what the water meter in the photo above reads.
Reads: 9715501.1gal
